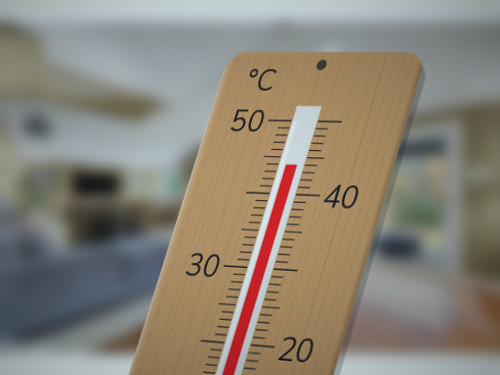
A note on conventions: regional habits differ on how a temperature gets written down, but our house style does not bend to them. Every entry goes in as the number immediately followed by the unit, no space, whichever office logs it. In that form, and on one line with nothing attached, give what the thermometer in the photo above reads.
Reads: 44°C
